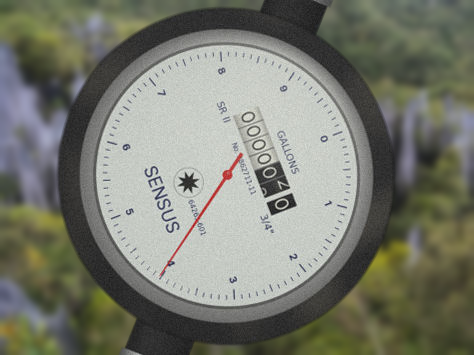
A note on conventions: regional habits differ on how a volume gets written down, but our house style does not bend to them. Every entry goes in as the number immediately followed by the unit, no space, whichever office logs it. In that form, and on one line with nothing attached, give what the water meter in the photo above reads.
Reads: 24.0gal
